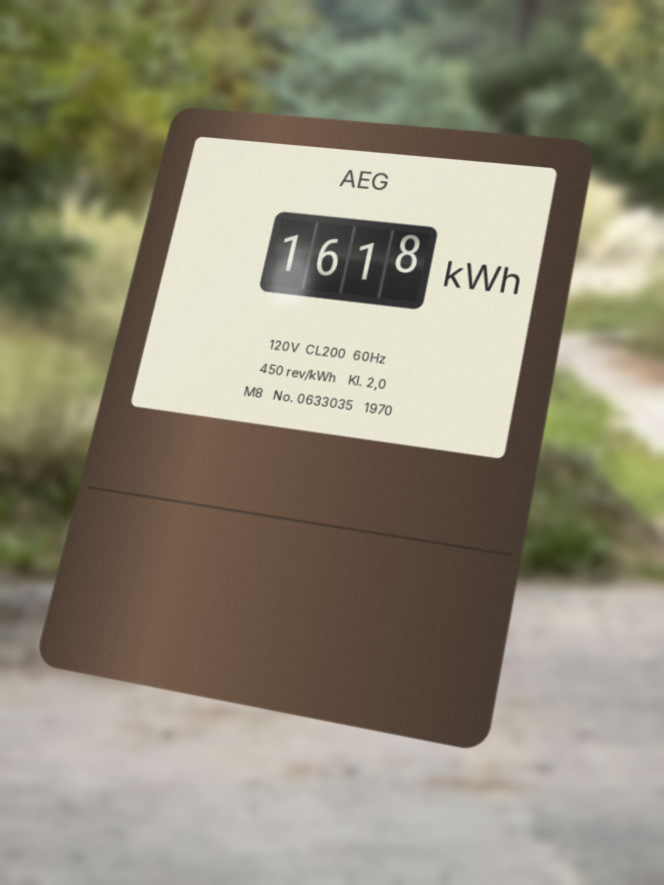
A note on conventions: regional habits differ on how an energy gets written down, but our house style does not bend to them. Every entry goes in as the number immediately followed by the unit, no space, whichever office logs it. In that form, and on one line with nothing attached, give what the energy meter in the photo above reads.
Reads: 1618kWh
